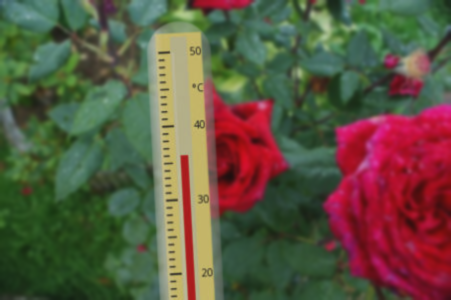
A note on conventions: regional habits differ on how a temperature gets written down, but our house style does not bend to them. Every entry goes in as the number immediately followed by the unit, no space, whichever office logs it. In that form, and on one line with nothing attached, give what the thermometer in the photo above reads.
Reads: 36°C
